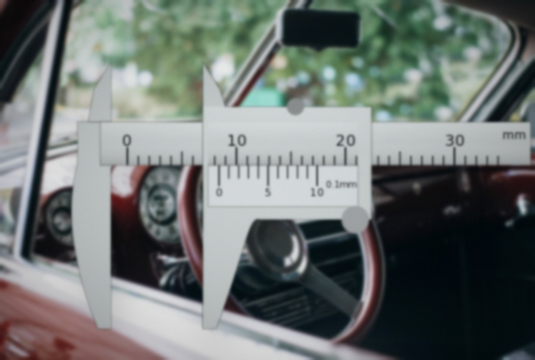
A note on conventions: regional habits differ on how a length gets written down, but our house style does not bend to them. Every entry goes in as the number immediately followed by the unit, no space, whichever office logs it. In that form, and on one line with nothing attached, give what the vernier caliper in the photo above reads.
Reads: 8.4mm
